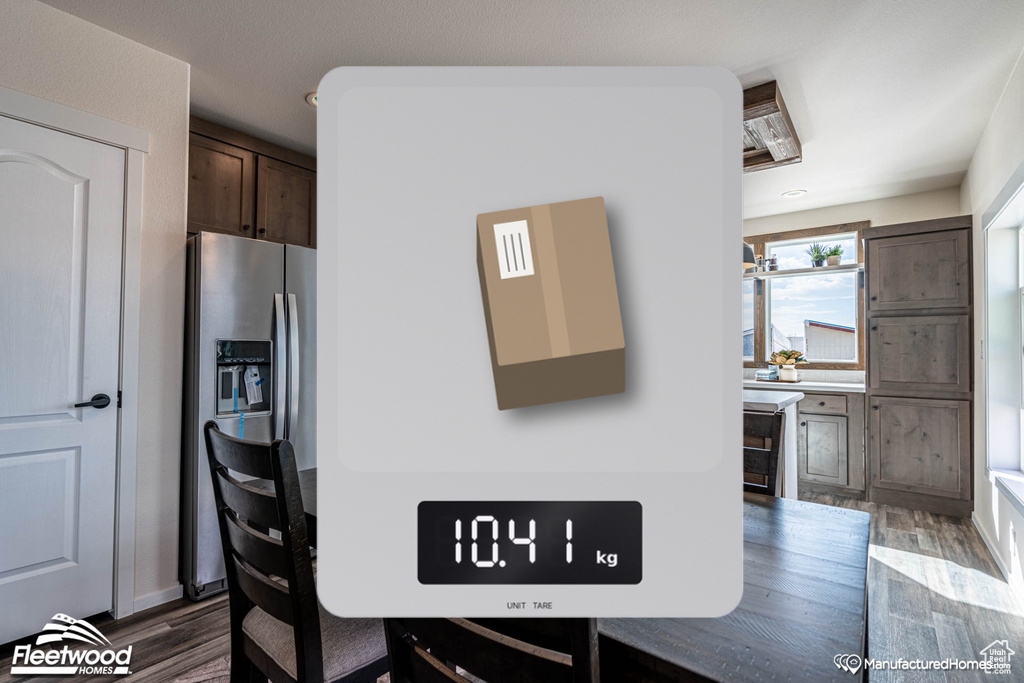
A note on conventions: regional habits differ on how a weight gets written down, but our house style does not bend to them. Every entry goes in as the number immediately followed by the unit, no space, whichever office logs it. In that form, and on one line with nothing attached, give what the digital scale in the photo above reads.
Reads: 10.41kg
